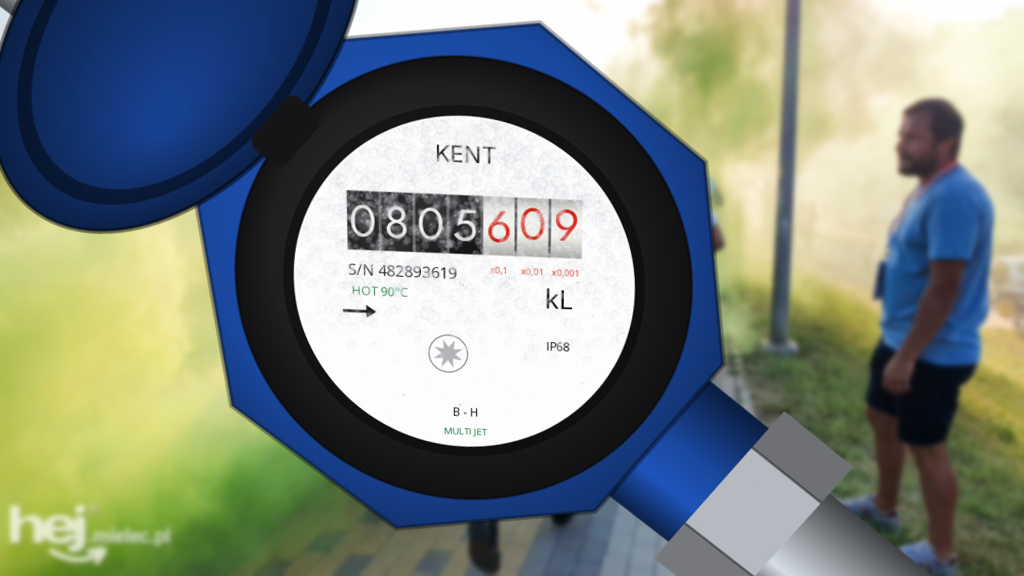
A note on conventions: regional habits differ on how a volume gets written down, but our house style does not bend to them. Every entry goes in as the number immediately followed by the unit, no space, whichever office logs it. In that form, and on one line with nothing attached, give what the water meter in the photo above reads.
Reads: 805.609kL
